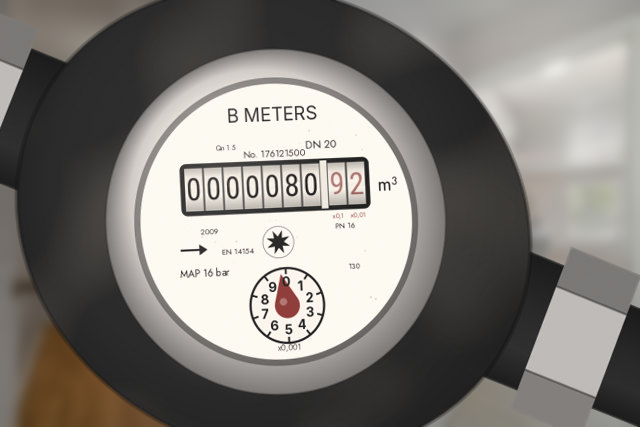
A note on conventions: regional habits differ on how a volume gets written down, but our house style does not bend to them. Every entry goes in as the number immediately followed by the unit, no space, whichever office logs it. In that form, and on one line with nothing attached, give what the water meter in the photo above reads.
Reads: 80.919m³
